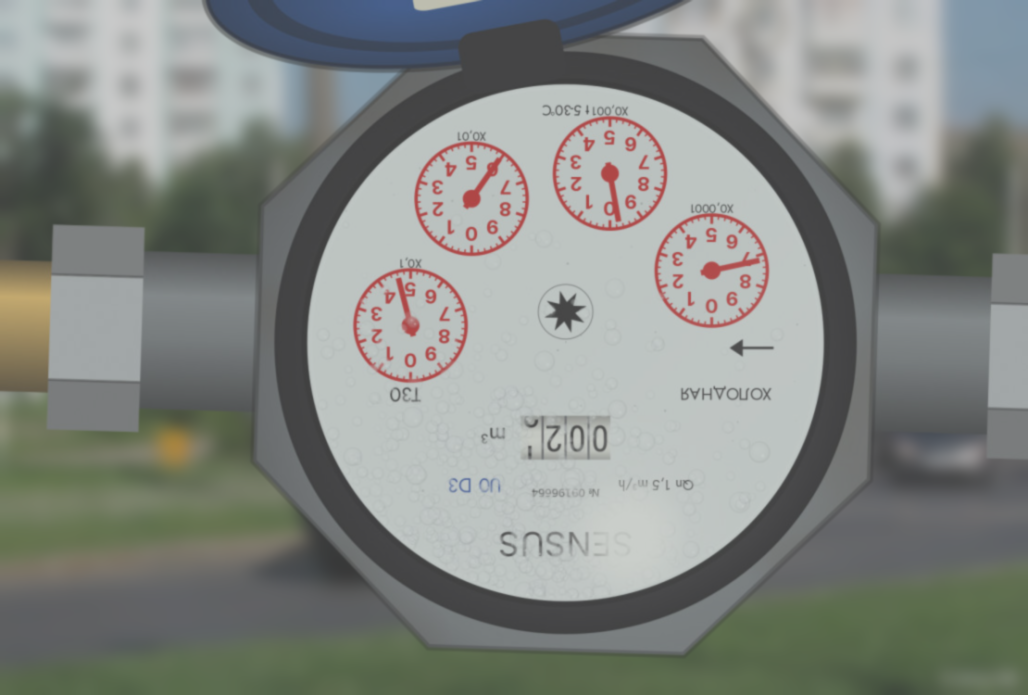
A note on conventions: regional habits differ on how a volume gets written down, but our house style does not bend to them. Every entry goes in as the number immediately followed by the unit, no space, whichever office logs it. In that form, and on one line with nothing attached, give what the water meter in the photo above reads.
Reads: 21.4597m³
